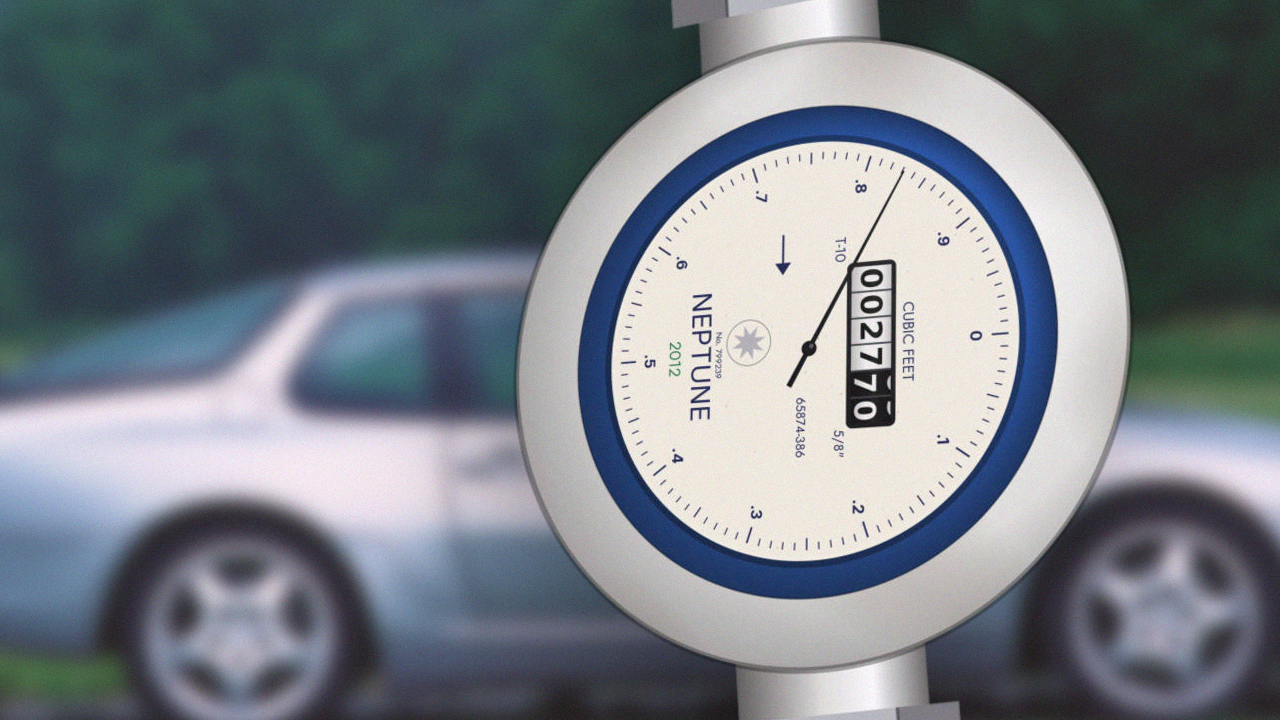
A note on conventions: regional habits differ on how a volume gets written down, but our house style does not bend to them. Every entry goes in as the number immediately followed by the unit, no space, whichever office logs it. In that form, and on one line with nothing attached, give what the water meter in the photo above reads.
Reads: 2769.83ft³
